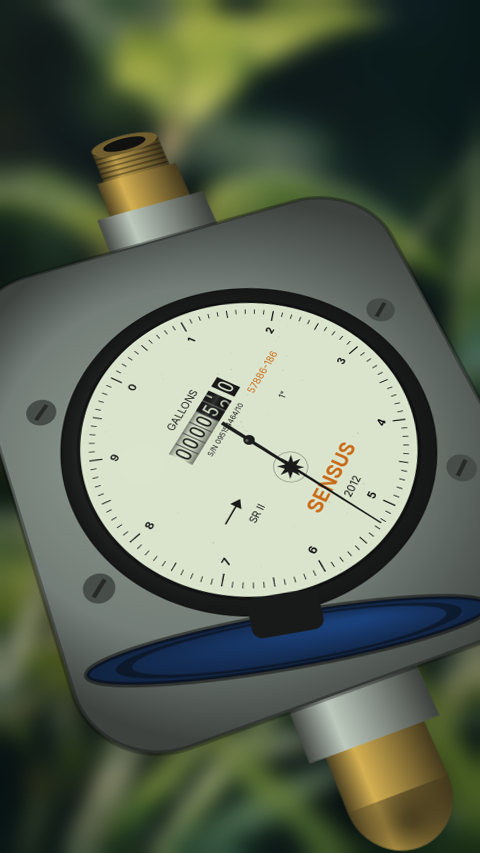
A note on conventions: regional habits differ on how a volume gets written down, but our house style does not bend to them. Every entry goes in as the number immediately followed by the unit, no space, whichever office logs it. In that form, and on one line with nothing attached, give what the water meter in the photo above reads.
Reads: 515.2gal
